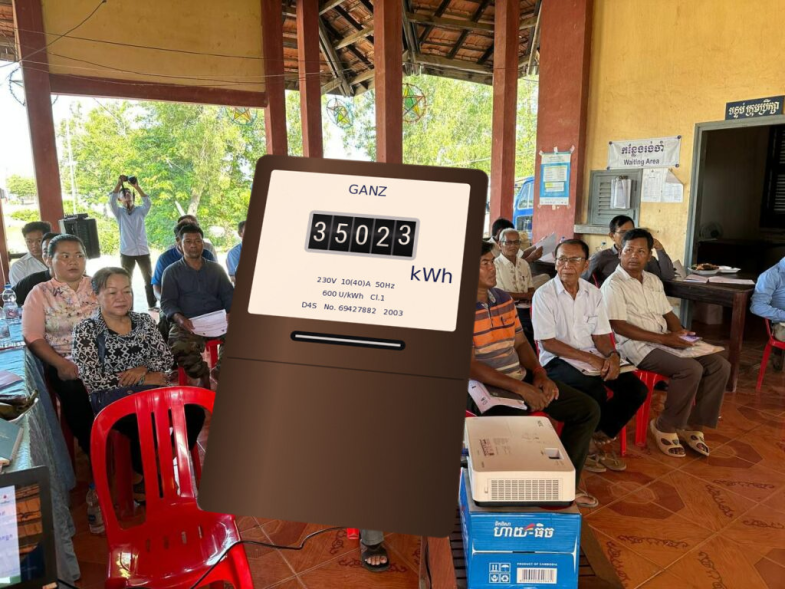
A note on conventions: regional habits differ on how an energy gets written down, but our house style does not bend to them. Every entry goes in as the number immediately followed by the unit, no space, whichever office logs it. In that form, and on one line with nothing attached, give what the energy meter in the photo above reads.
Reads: 35023kWh
